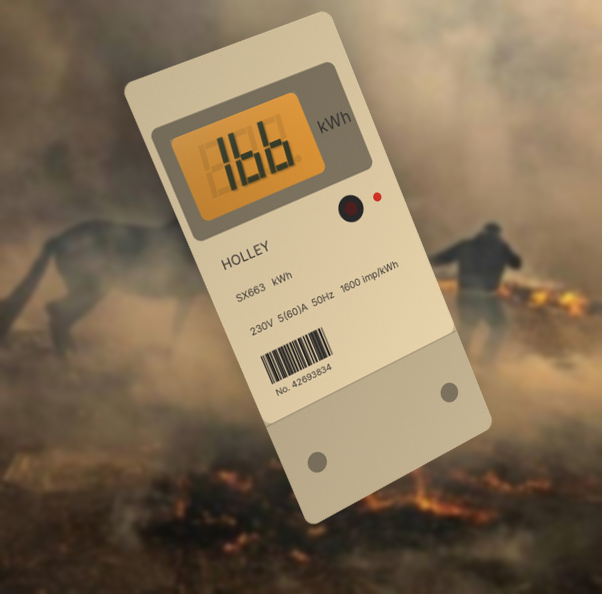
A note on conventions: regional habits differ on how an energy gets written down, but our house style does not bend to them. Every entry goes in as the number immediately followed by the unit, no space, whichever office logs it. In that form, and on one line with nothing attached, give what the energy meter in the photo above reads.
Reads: 166kWh
